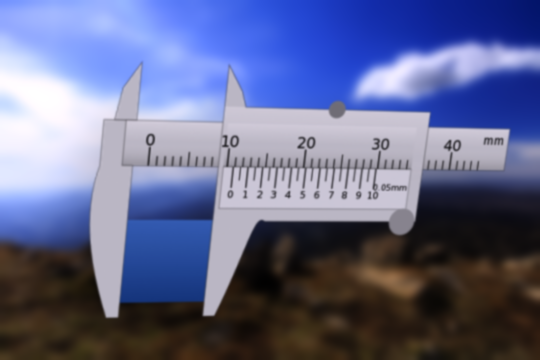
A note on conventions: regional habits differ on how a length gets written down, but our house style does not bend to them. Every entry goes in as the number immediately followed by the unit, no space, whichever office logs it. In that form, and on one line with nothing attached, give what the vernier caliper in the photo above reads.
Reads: 10.8mm
